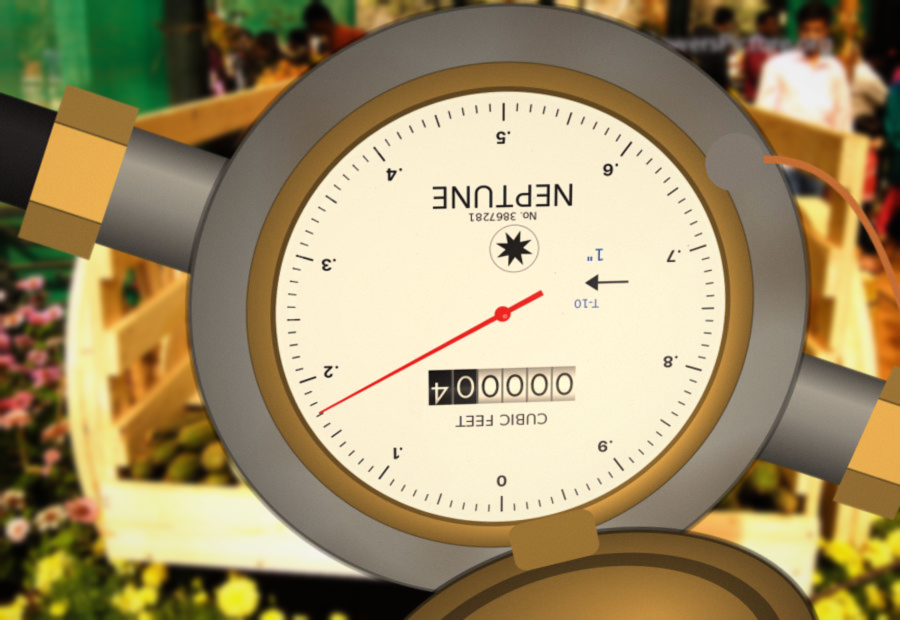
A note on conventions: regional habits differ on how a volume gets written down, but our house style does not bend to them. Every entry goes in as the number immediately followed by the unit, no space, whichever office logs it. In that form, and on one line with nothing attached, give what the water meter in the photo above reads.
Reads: 4.17ft³
